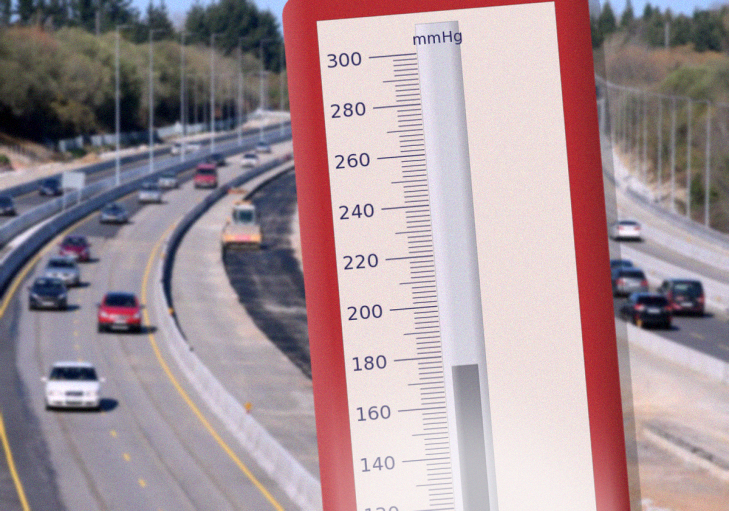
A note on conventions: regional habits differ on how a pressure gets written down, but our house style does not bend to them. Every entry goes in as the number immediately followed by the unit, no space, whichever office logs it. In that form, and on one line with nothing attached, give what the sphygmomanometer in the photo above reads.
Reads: 176mmHg
